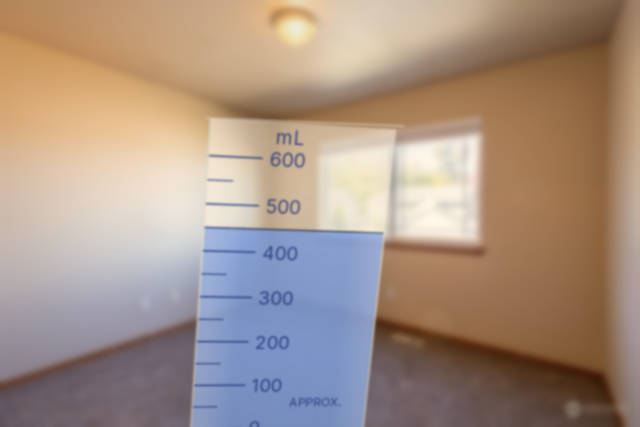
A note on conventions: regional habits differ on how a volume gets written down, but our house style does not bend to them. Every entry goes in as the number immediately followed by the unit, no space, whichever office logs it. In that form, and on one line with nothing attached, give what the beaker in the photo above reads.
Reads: 450mL
